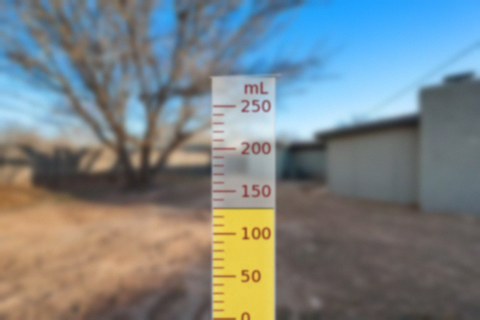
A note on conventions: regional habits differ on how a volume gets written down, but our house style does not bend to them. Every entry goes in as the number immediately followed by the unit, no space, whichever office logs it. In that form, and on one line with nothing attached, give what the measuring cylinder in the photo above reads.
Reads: 130mL
